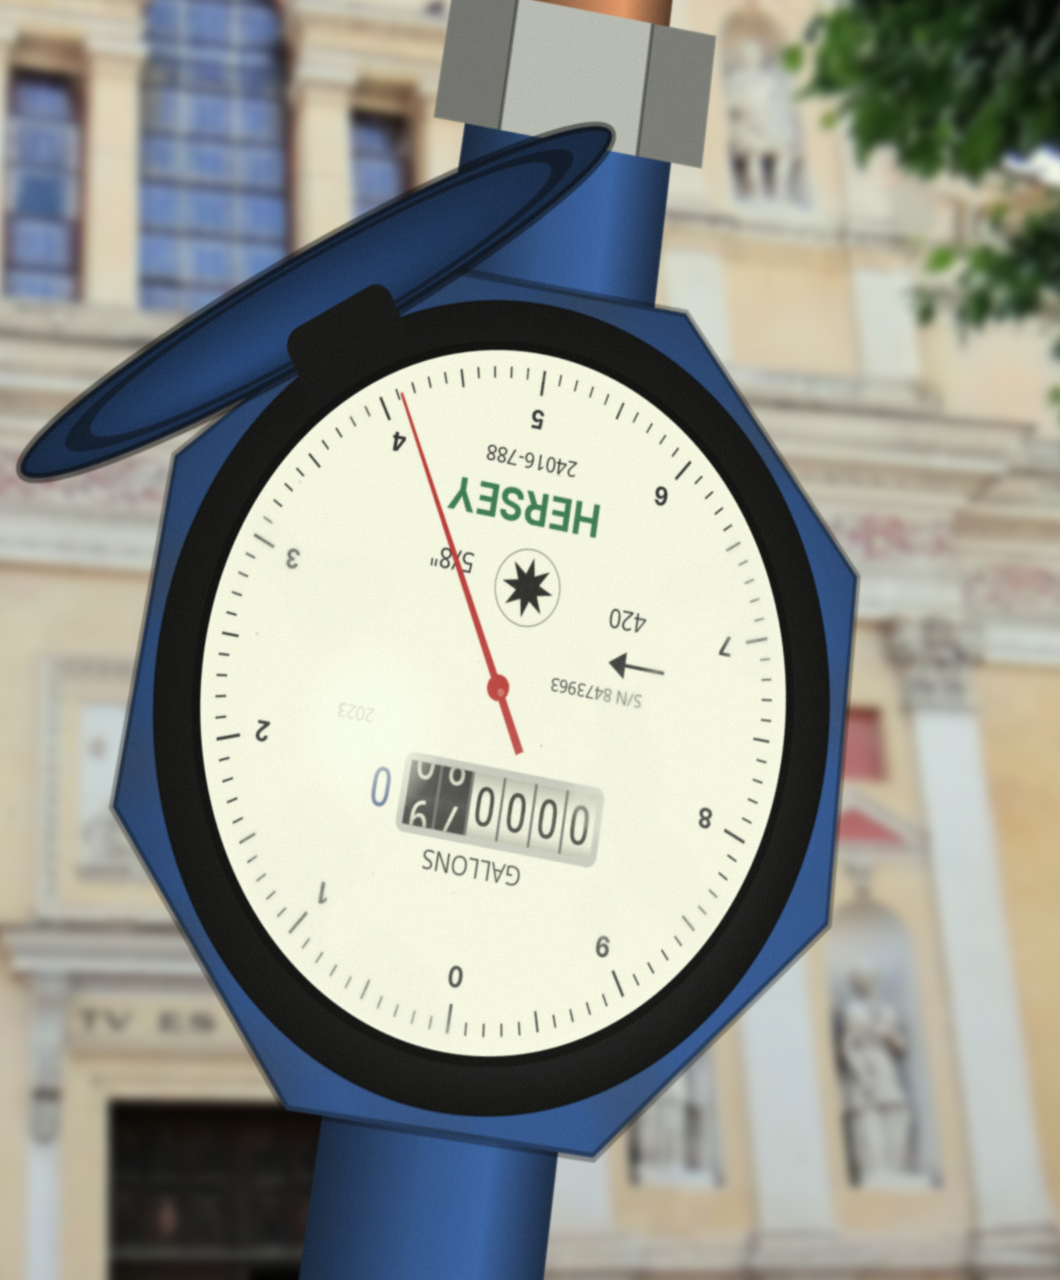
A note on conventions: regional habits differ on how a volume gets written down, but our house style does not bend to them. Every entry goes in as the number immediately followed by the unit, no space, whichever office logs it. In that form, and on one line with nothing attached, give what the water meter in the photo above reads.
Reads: 794.1gal
